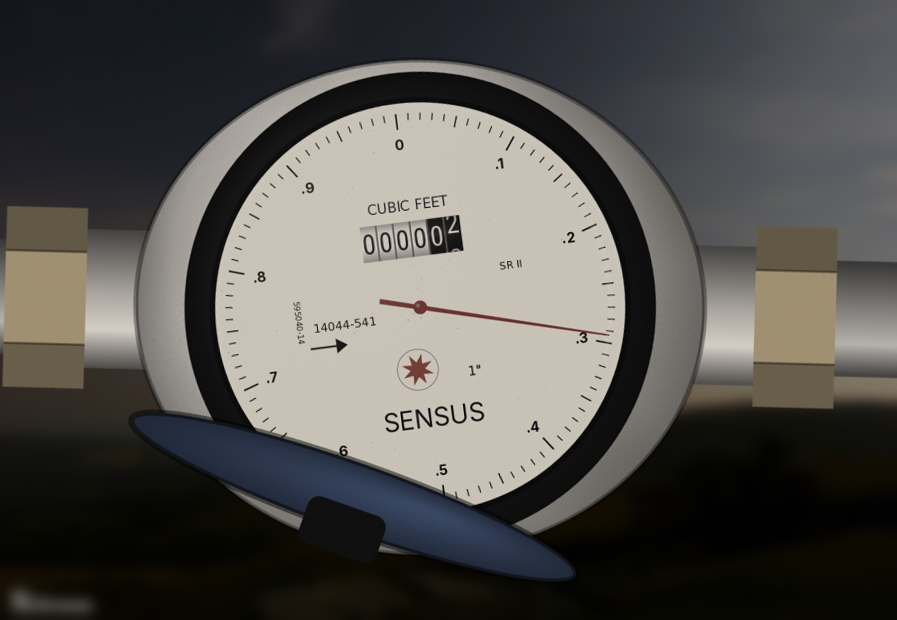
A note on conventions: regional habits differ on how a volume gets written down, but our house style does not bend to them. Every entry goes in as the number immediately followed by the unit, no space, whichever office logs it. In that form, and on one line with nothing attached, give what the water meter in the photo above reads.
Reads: 2.29ft³
